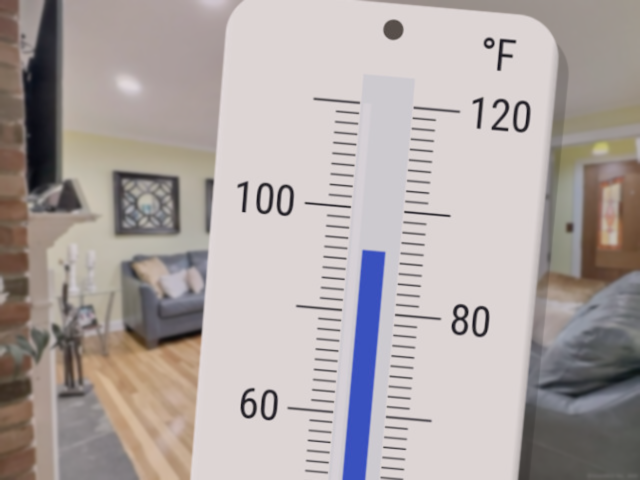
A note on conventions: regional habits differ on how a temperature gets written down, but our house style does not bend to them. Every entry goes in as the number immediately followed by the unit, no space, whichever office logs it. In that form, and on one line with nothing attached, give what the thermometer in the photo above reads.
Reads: 92°F
